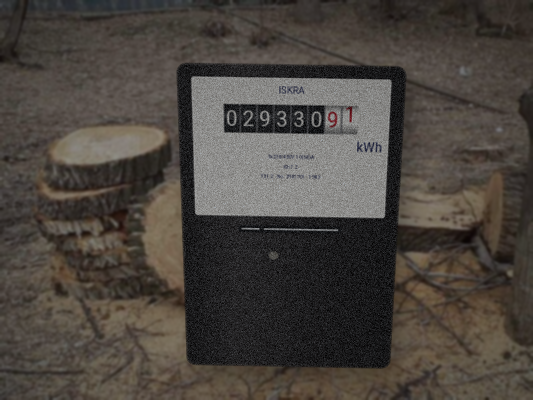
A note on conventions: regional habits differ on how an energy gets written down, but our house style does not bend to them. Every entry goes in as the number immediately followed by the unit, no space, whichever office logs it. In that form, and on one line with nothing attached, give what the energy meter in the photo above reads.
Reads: 29330.91kWh
